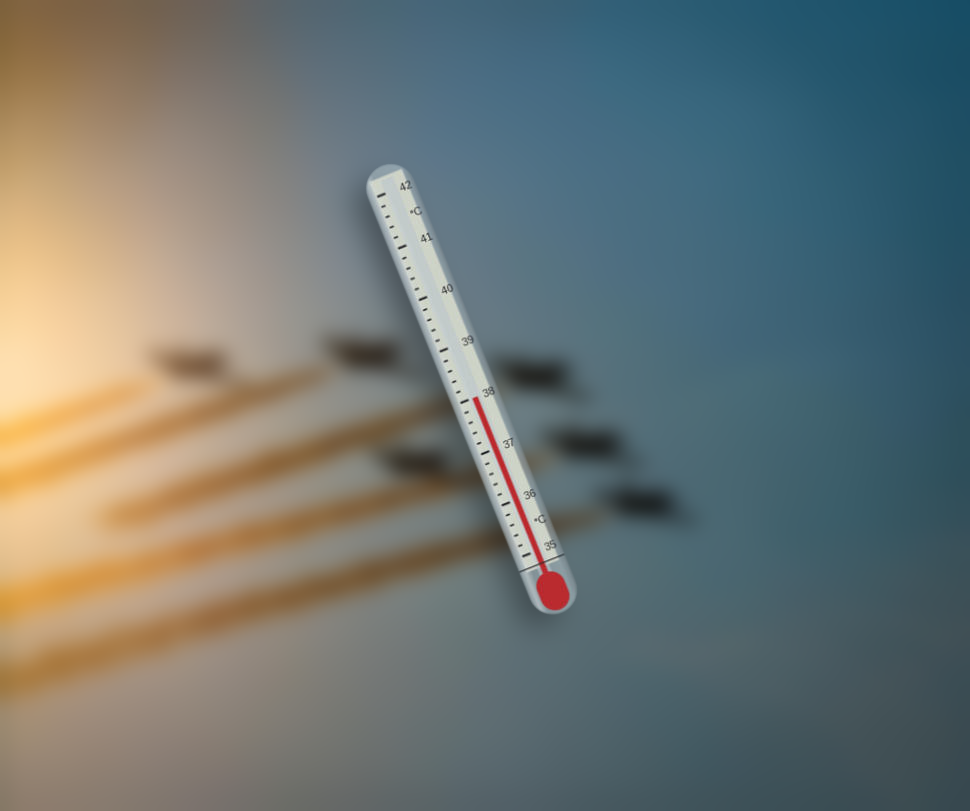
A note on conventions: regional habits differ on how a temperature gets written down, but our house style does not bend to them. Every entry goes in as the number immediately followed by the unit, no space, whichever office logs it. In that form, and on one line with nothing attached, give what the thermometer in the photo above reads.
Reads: 38°C
